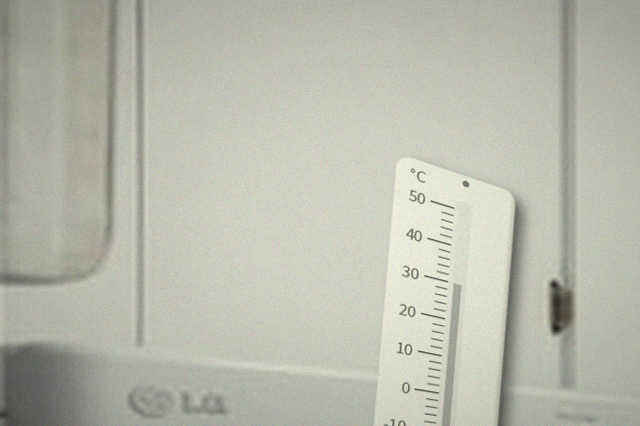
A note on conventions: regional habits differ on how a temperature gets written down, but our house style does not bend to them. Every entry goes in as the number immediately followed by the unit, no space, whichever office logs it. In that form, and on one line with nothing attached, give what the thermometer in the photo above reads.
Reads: 30°C
